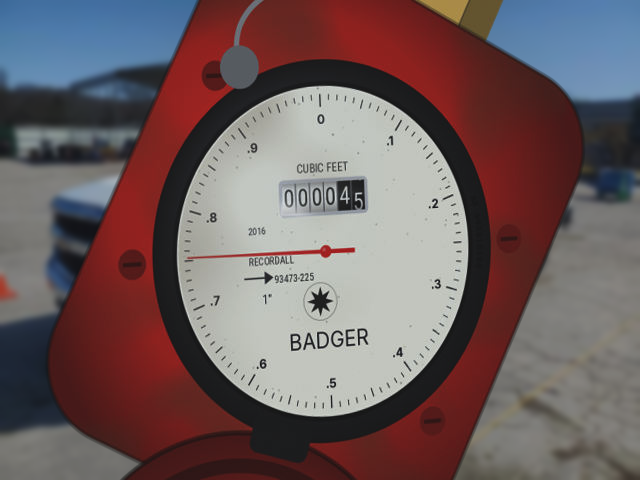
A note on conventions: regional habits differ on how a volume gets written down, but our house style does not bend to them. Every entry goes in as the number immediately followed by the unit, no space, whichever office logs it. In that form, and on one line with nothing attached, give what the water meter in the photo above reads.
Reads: 44.75ft³
